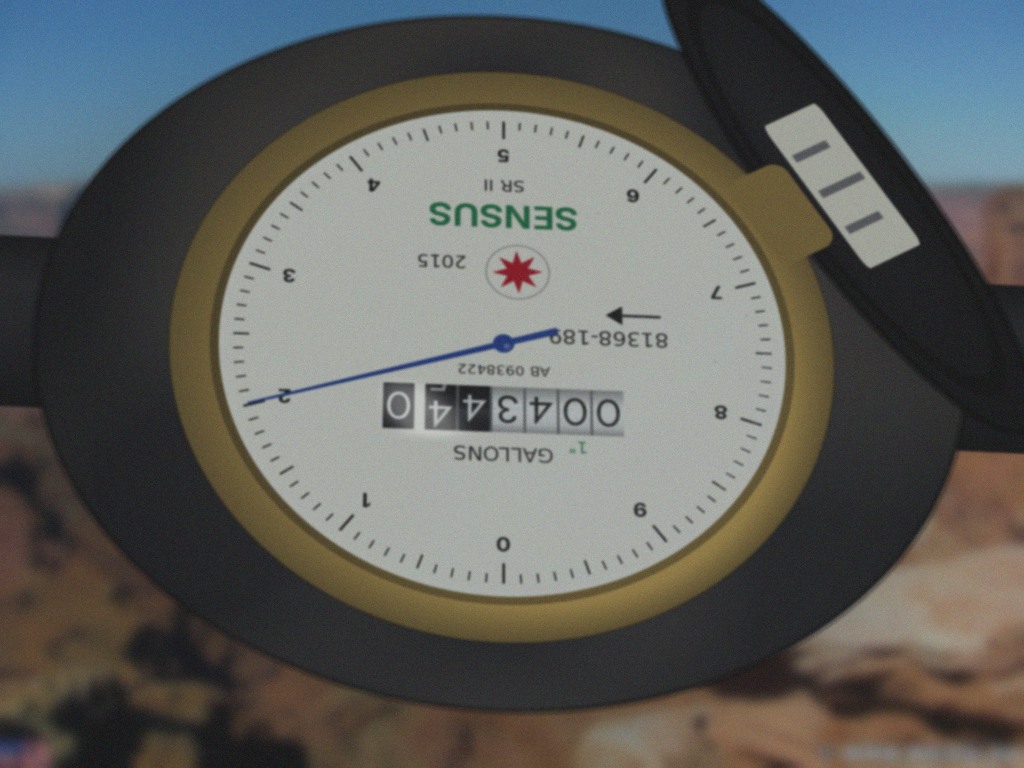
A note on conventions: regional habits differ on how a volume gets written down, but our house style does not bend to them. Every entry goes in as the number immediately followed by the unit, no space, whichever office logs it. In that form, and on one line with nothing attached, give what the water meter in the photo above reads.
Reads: 43442.0gal
